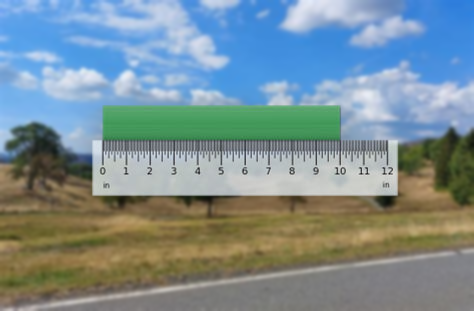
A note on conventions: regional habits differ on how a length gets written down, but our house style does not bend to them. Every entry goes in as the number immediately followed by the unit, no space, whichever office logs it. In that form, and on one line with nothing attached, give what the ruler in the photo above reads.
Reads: 10in
